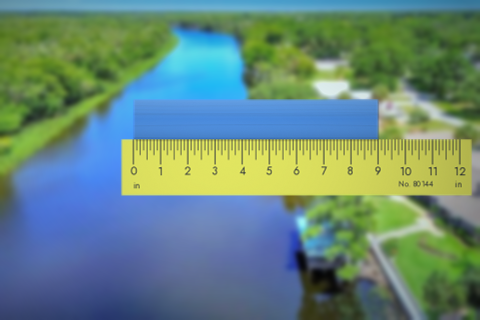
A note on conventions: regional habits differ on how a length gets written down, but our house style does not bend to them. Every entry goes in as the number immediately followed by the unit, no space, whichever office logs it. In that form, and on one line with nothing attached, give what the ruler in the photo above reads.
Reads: 9in
